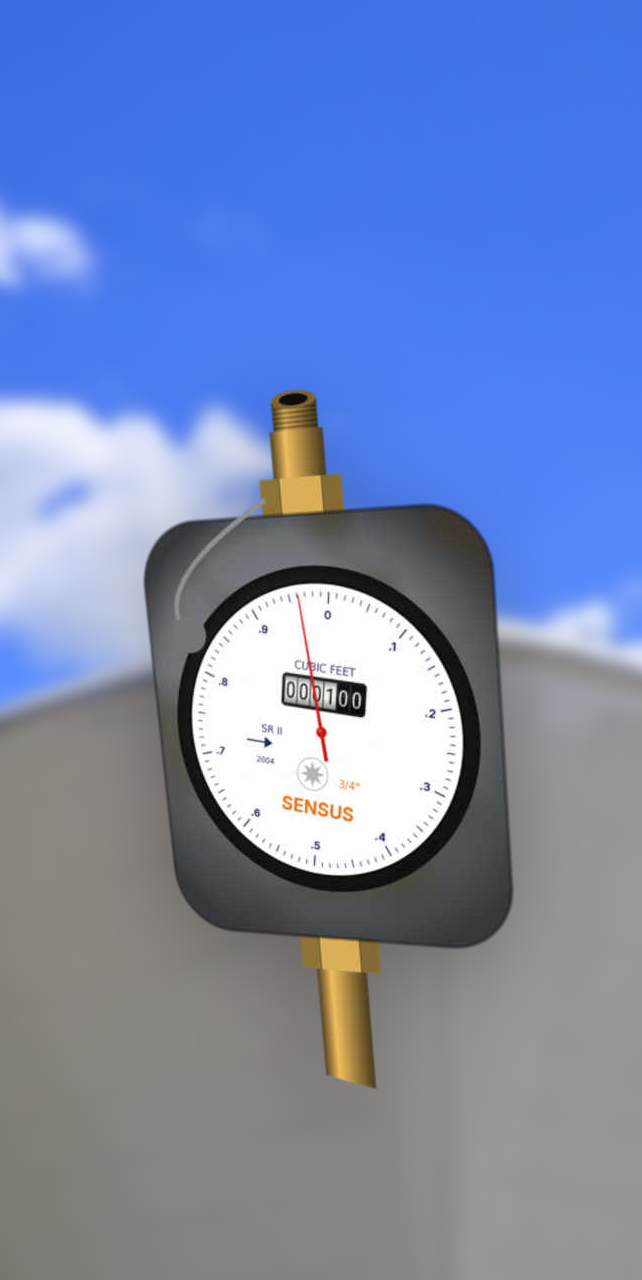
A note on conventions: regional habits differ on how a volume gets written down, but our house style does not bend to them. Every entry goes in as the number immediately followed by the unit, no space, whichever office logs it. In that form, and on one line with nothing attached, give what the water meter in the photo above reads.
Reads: 99.96ft³
